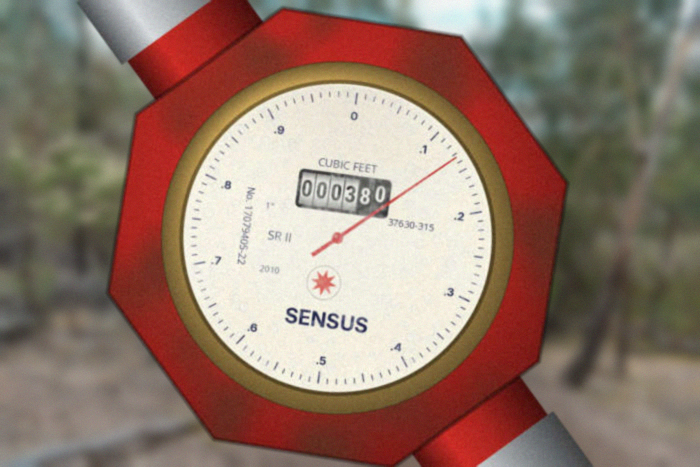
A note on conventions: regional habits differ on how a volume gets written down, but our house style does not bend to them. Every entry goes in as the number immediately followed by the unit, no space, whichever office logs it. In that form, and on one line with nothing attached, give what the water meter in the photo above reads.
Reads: 380.13ft³
